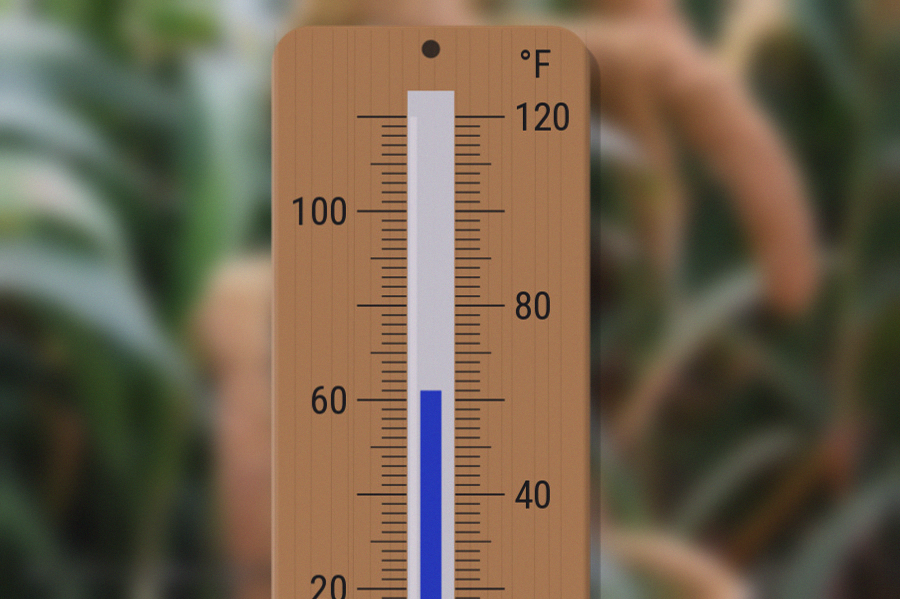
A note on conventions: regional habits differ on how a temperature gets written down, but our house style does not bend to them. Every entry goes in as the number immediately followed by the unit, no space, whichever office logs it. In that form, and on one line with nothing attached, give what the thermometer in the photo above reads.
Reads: 62°F
